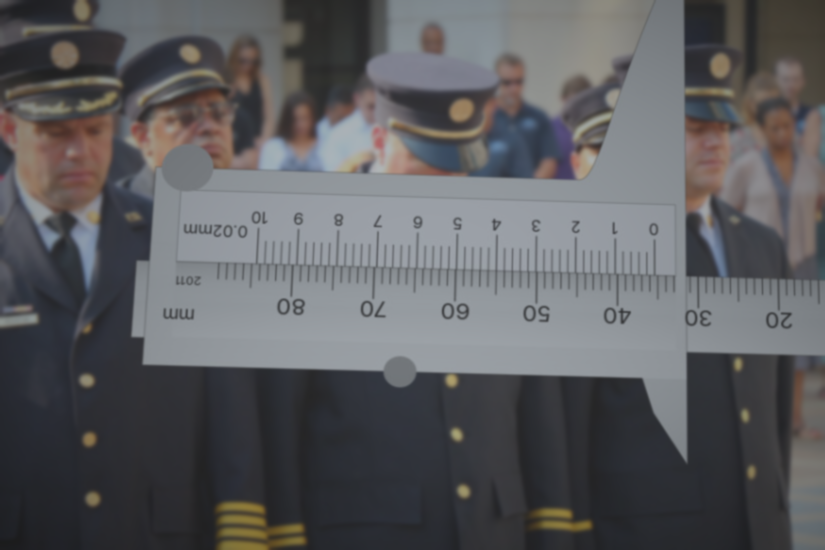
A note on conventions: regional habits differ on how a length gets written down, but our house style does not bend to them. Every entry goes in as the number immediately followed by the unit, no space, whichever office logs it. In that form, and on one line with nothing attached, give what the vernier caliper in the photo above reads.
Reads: 35.4mm
